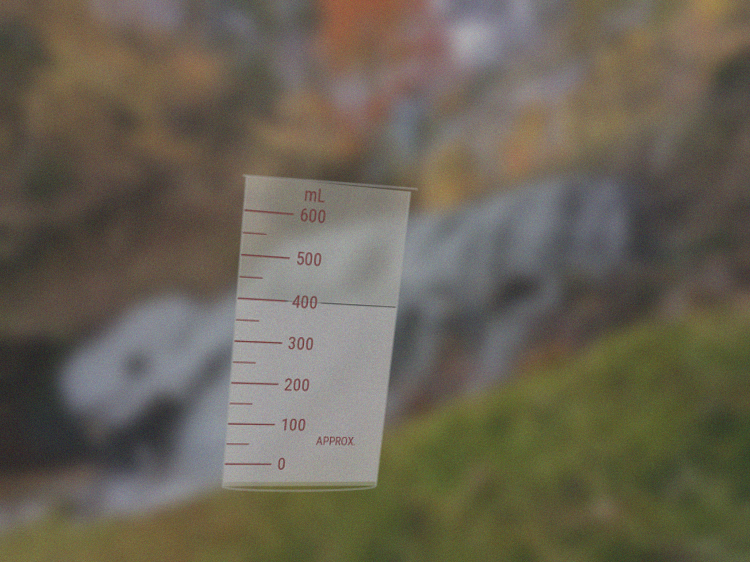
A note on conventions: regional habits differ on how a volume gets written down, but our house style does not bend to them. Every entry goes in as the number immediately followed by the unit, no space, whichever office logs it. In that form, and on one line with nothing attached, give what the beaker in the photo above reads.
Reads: 400mL
